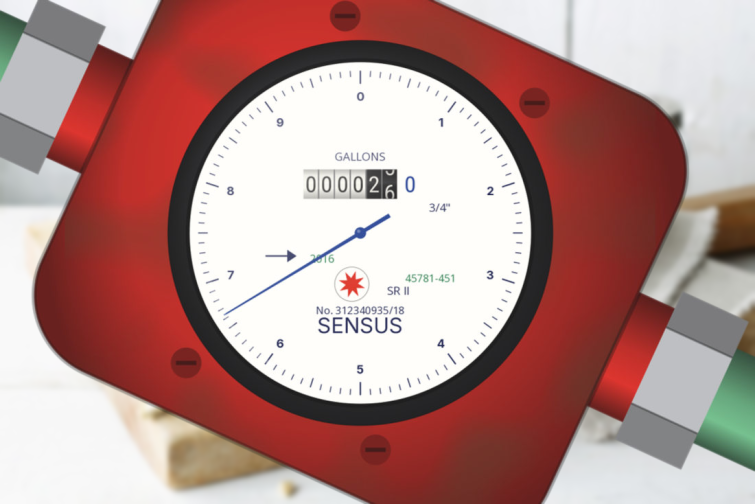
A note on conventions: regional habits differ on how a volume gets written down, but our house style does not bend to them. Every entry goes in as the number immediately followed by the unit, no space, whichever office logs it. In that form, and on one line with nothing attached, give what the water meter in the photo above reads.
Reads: 256.6gal
